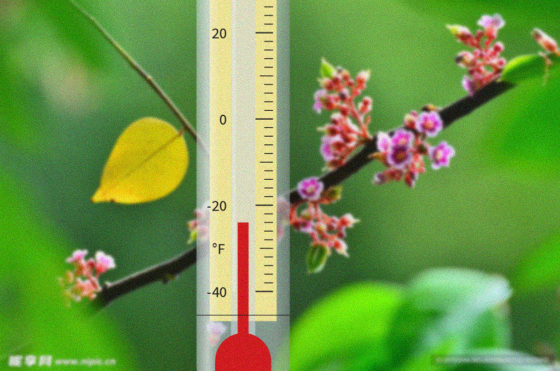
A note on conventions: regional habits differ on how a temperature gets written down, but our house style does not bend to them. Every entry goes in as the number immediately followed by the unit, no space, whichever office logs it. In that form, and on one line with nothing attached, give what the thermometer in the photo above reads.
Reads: -24°F
